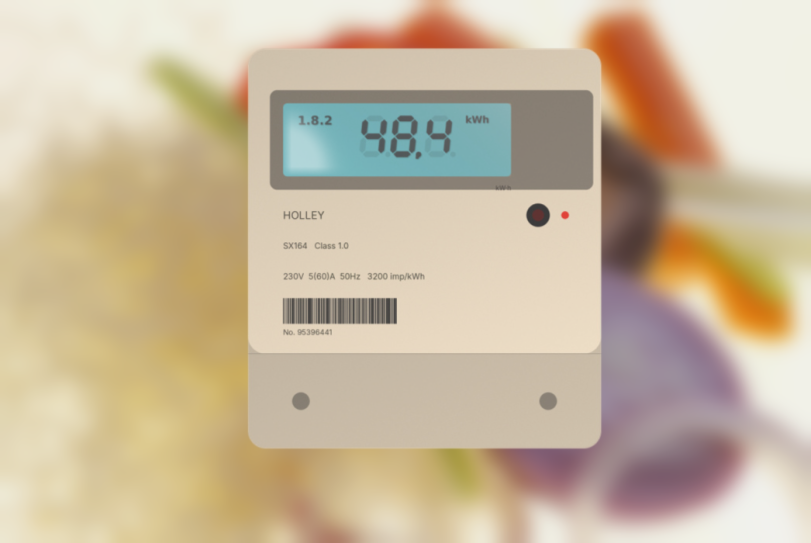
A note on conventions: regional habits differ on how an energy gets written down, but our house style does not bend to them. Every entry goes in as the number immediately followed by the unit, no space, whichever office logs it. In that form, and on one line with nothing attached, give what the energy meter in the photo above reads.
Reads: 48.4kWh
